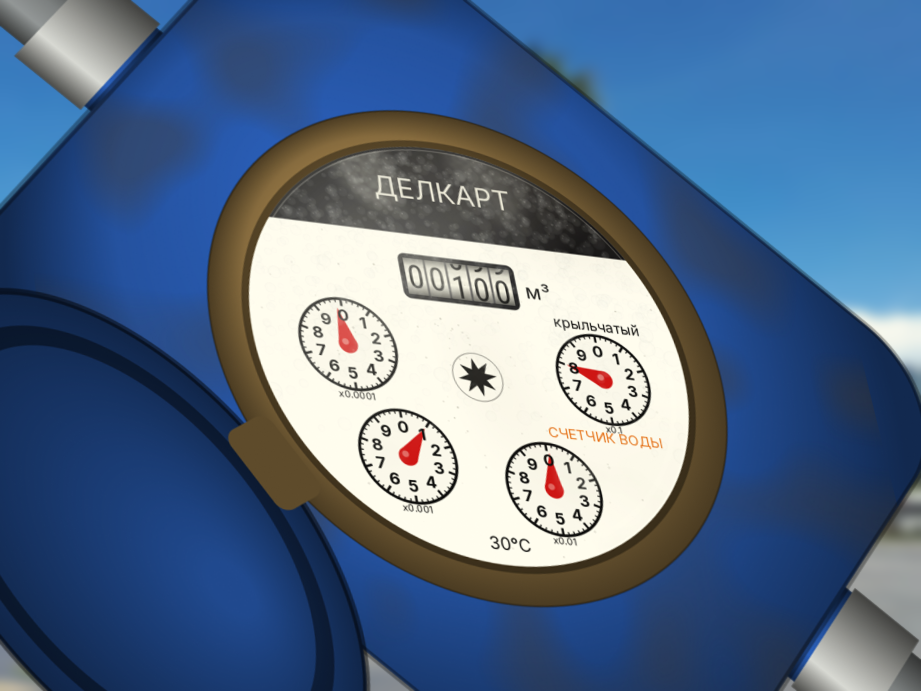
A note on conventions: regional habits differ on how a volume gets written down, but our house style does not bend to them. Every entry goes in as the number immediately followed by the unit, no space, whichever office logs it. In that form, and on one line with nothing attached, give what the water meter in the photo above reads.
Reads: 99.8009m³
